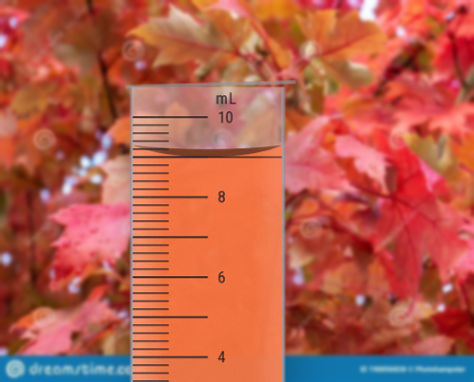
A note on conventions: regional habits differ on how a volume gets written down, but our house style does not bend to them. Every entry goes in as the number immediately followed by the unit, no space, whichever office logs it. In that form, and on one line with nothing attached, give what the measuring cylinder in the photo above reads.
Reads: 9mL
